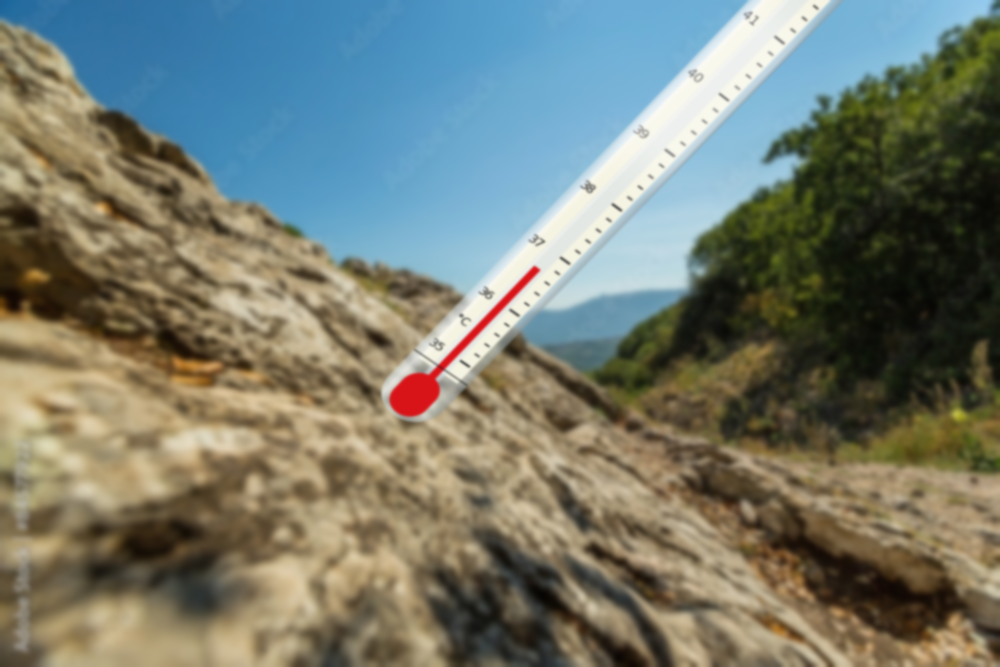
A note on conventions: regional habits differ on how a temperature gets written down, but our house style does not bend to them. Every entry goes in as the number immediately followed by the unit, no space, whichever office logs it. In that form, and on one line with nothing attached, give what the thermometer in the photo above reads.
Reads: 36.7°C
